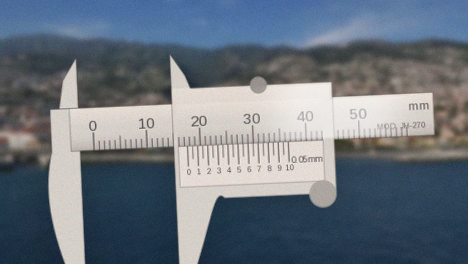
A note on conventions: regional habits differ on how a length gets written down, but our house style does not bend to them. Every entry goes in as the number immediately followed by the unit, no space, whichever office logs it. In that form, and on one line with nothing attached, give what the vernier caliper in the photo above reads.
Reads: 17.6mm
